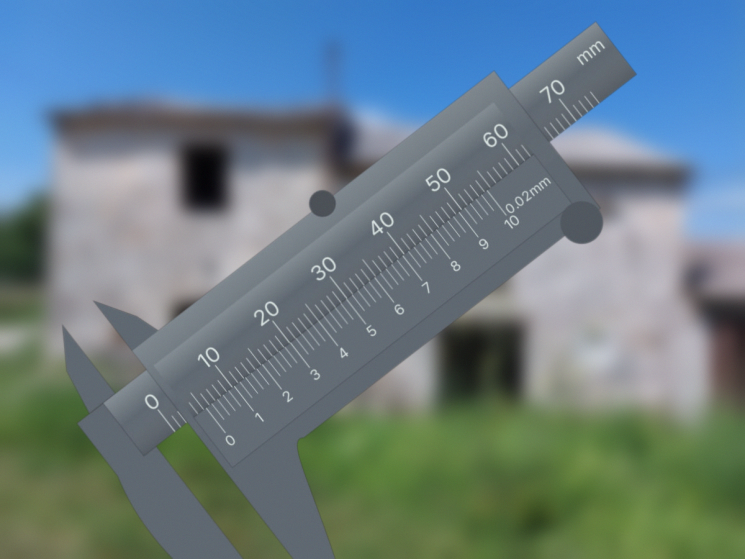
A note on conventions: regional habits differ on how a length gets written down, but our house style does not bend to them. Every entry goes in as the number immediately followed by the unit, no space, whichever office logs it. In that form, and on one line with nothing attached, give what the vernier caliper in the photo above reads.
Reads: 5.4mm
